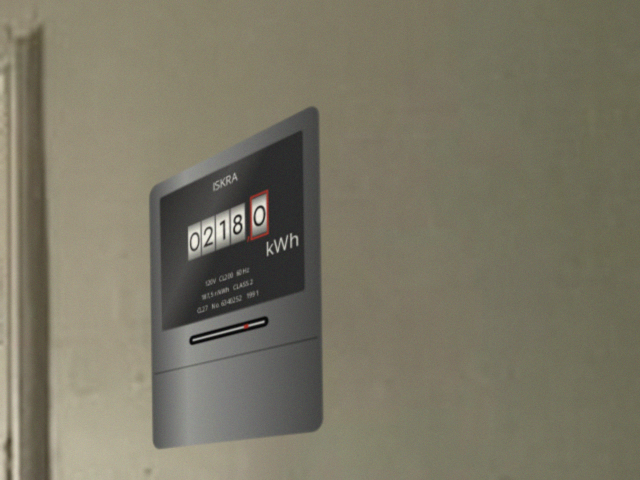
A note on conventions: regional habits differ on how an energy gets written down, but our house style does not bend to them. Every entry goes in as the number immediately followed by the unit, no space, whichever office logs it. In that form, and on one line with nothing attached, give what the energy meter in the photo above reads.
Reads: 218.0kWh
